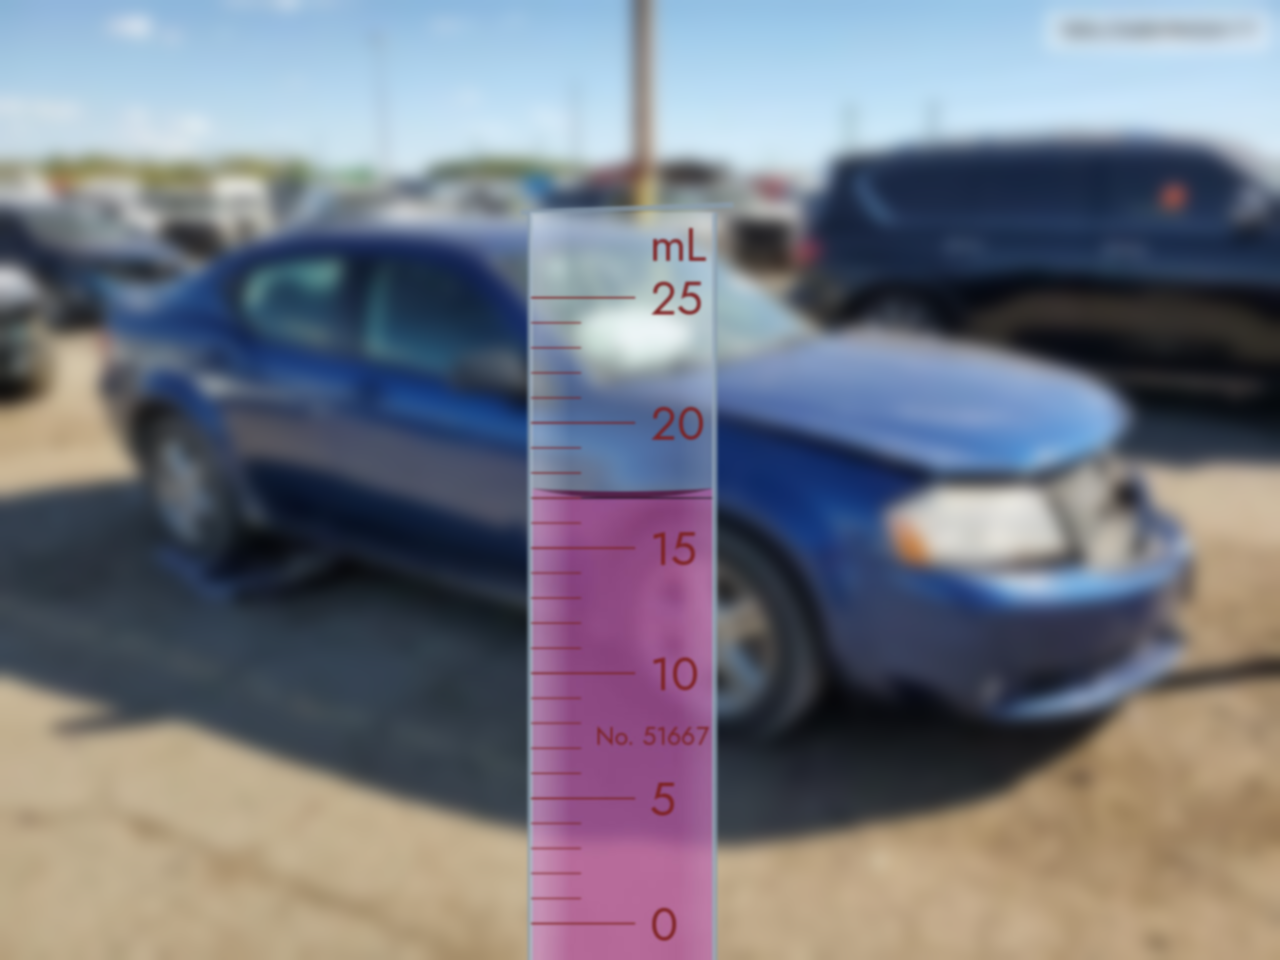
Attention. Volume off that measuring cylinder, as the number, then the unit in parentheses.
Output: 17 (mL)
